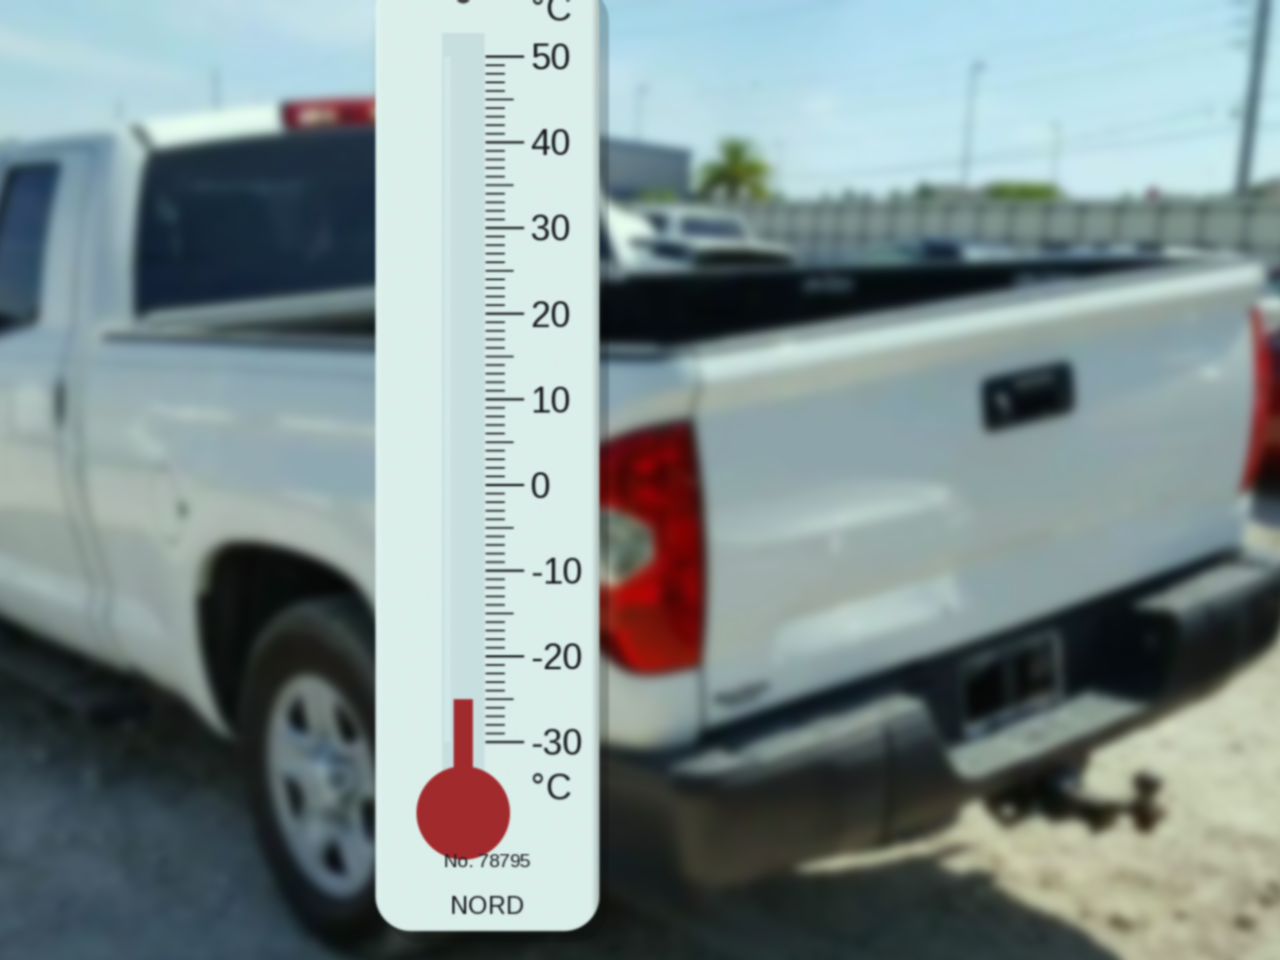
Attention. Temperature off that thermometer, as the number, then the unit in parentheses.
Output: -25 (°C)
